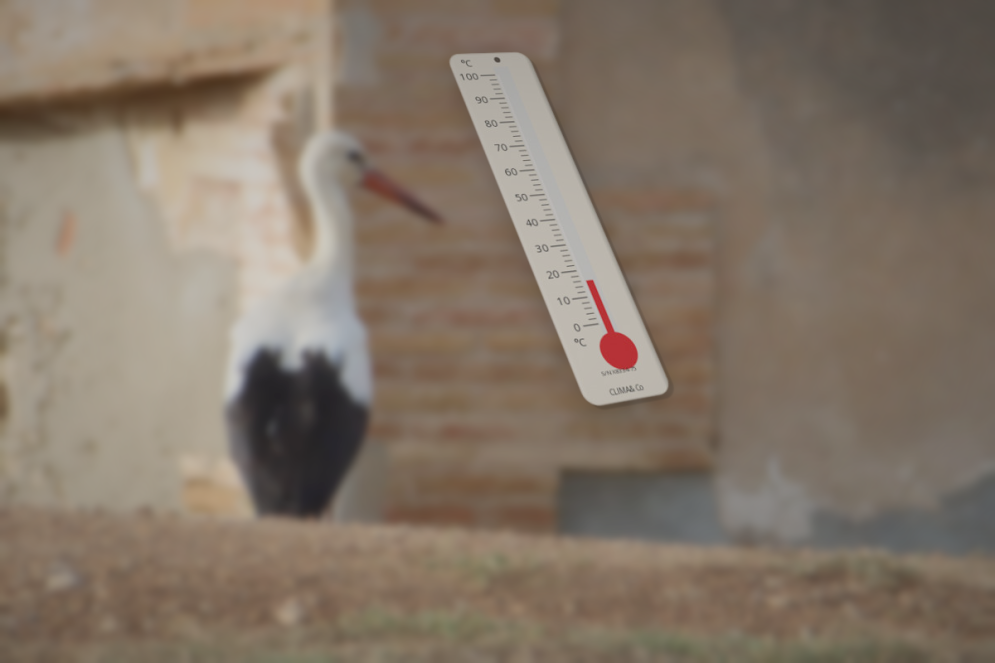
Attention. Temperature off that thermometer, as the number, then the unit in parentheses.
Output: 16 (°C)
